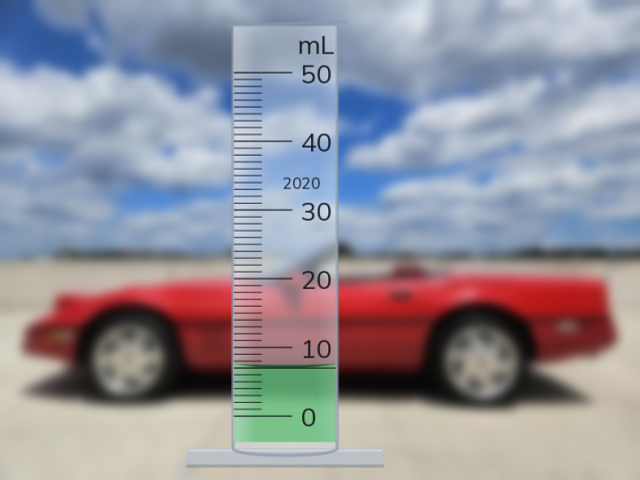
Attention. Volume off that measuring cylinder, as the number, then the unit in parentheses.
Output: 7 (mL)
